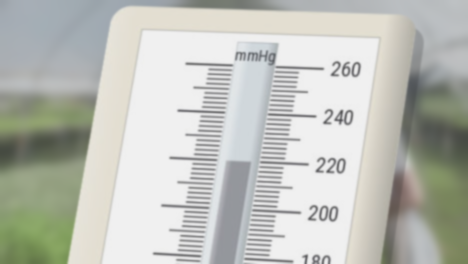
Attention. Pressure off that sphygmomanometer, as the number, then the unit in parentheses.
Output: 220 (mmHg)
